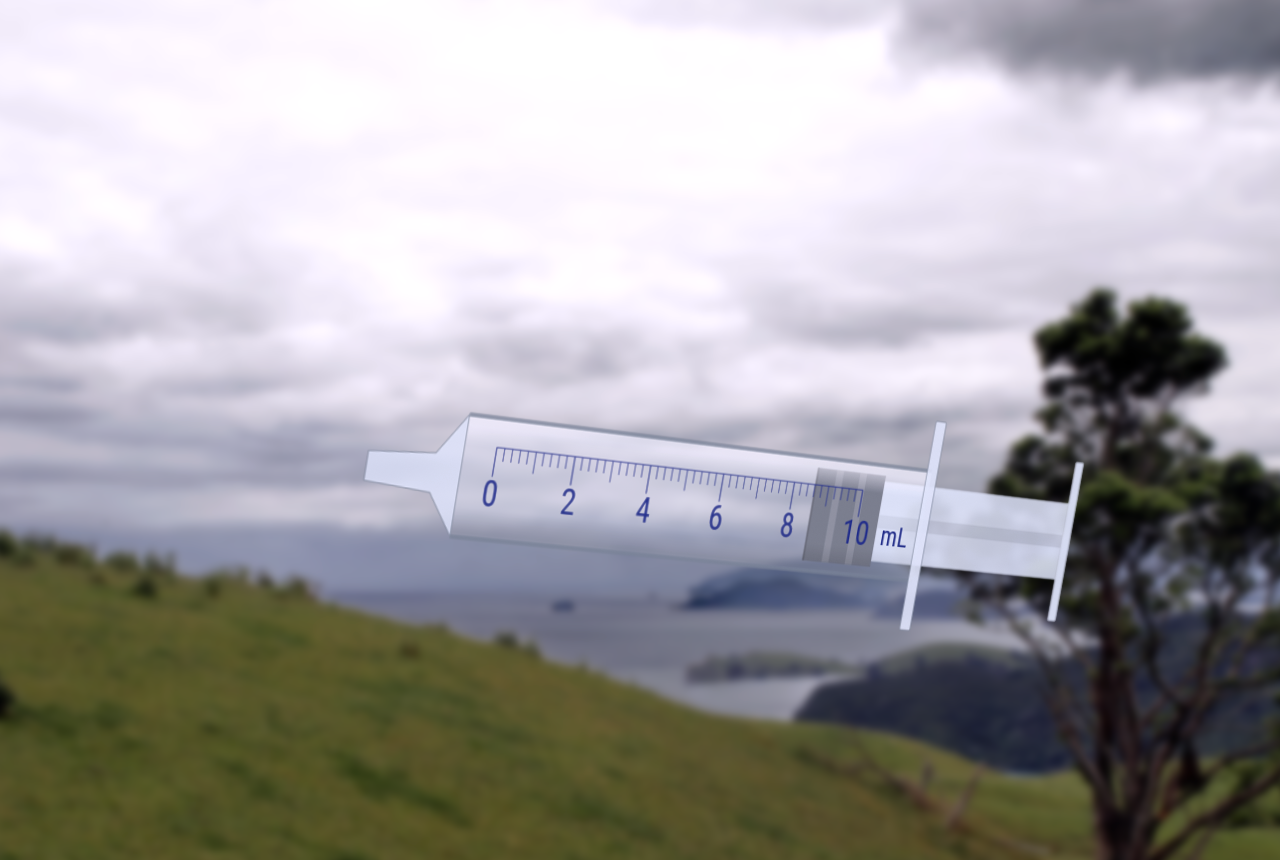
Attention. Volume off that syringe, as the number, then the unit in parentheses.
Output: 8.6 (mL)
